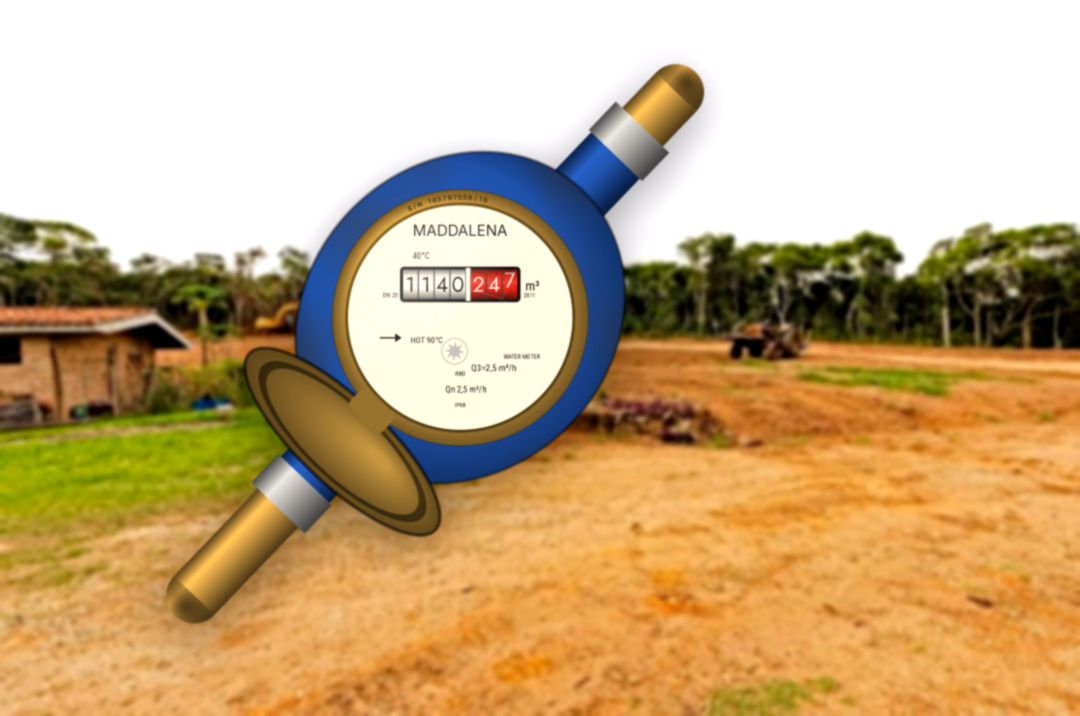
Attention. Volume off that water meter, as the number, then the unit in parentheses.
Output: 1140.247 (m³)
